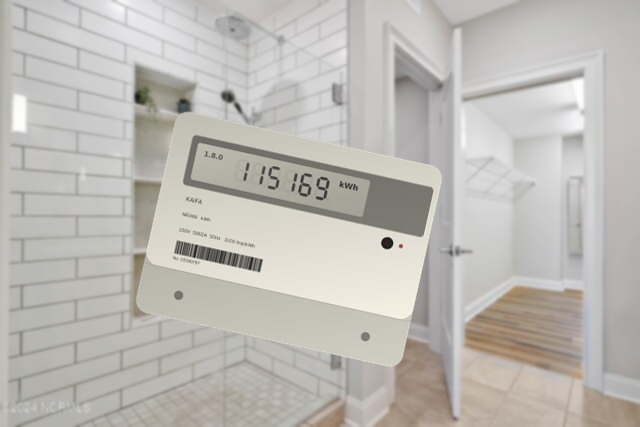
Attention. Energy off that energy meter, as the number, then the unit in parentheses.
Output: 115169 (kWh)
